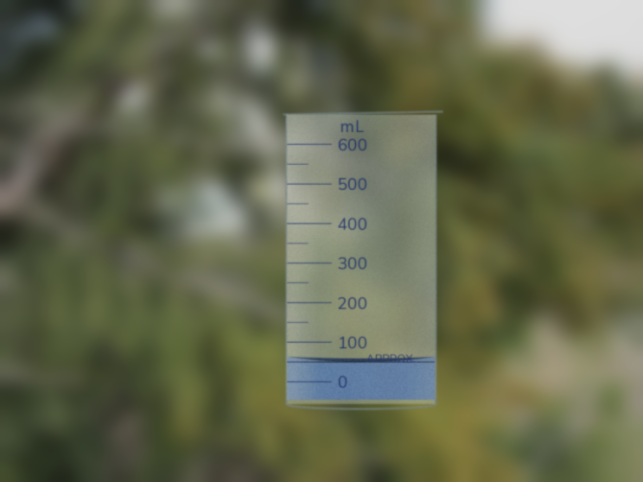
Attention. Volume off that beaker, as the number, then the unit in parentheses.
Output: 50 (mL)
